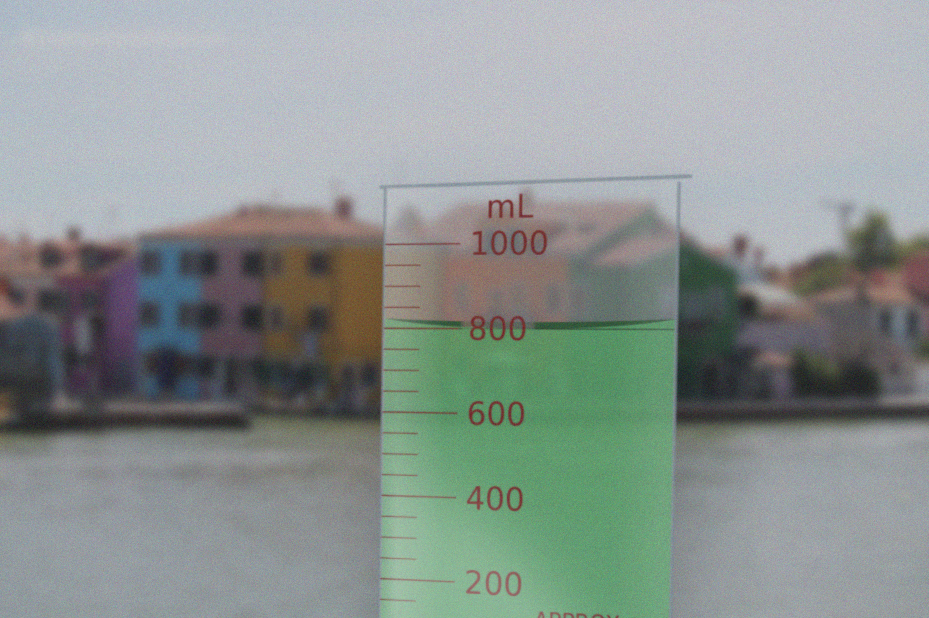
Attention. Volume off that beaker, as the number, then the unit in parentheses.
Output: 800 (mL)
